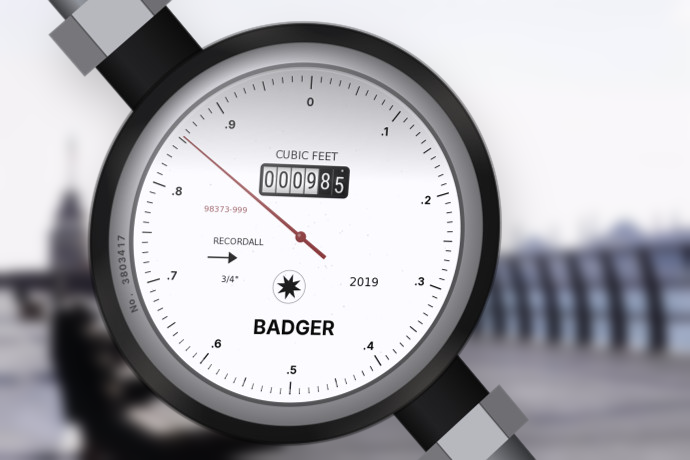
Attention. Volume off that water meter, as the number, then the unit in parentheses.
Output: 984.85 (ft³)
